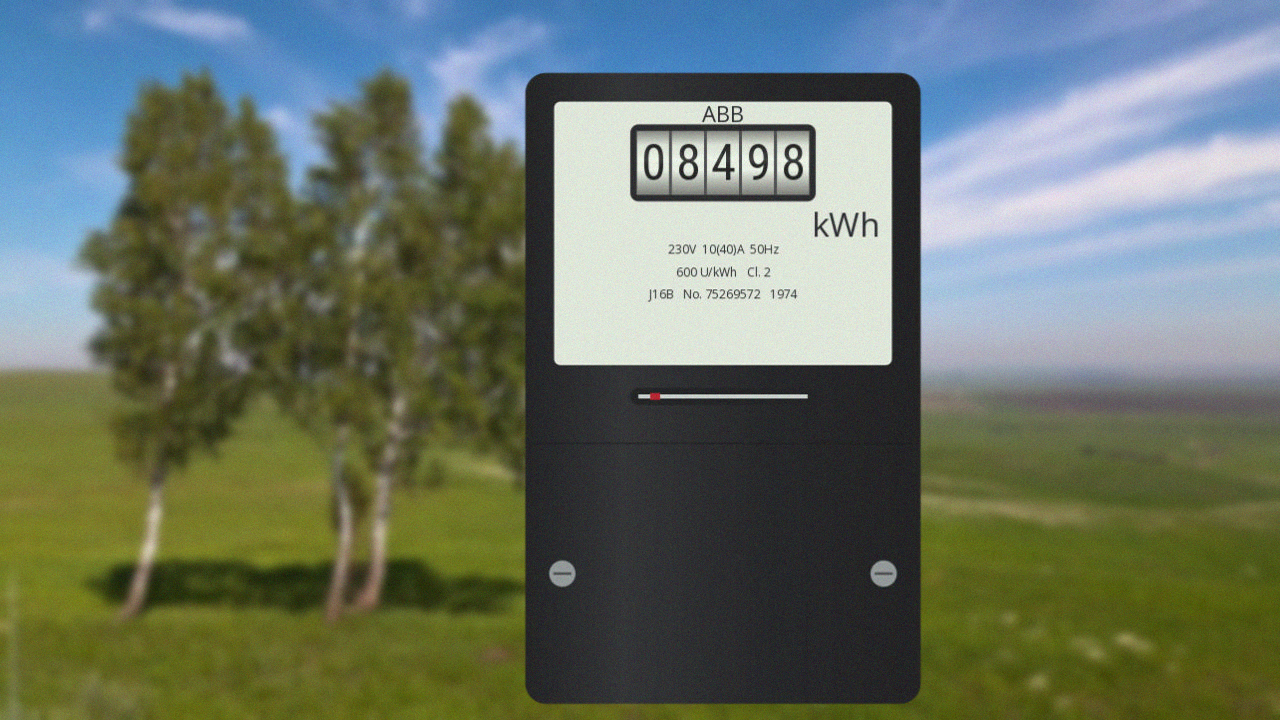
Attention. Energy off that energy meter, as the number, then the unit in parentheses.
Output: 8498 (kWh)
